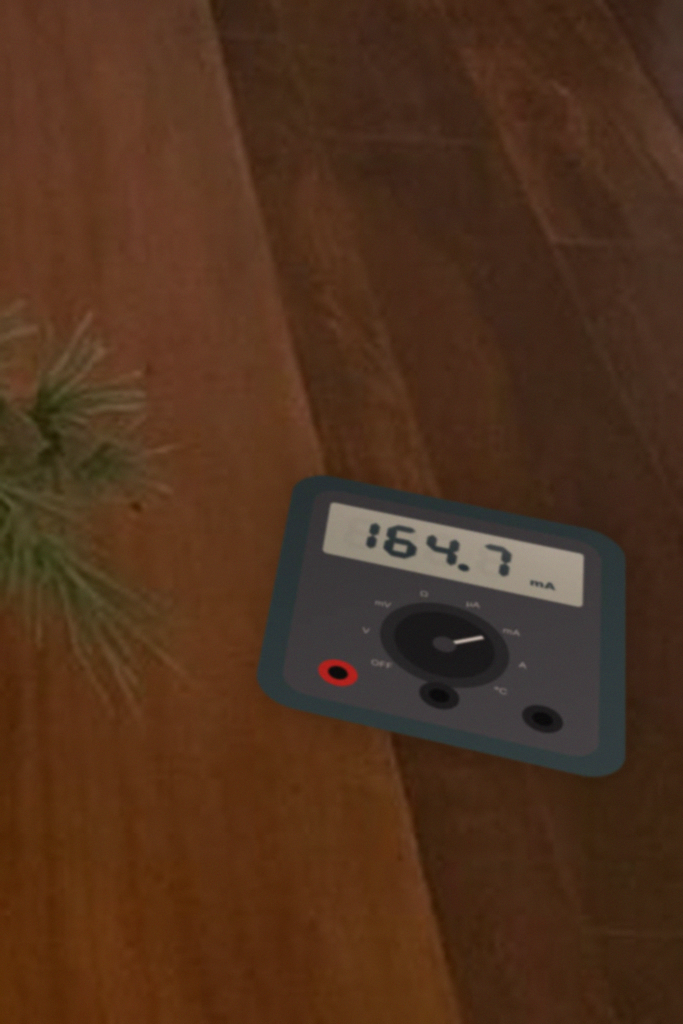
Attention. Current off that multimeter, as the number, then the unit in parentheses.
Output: 164.7 (mA)
